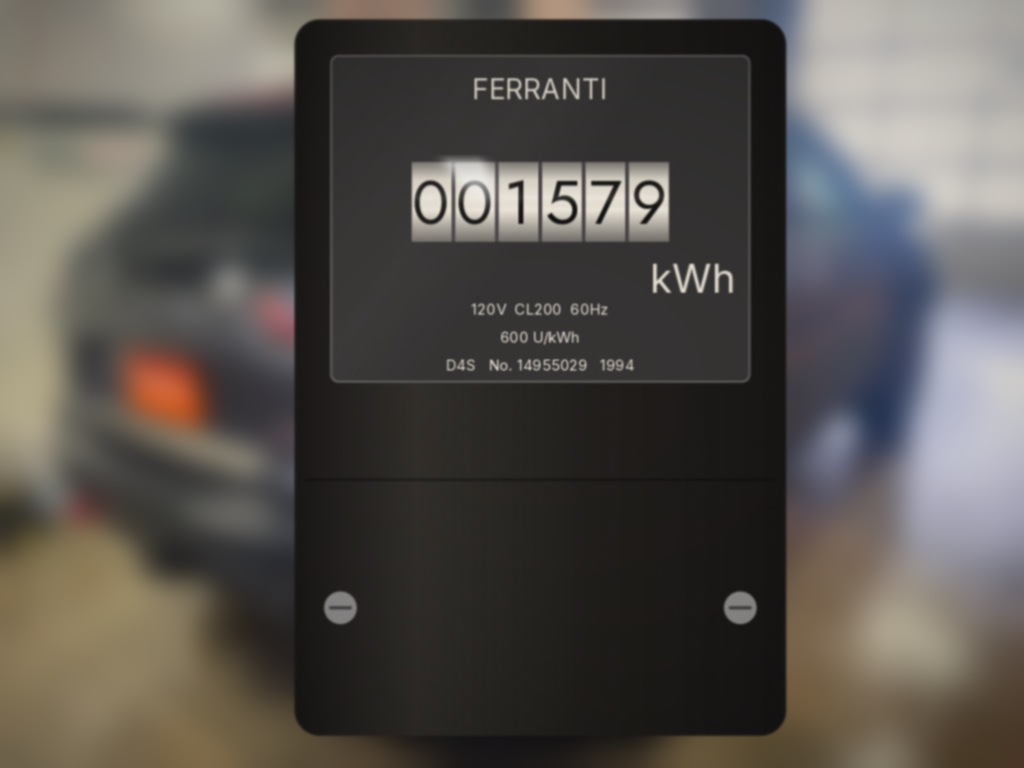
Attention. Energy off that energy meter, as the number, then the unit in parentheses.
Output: 1579 (kWh)
